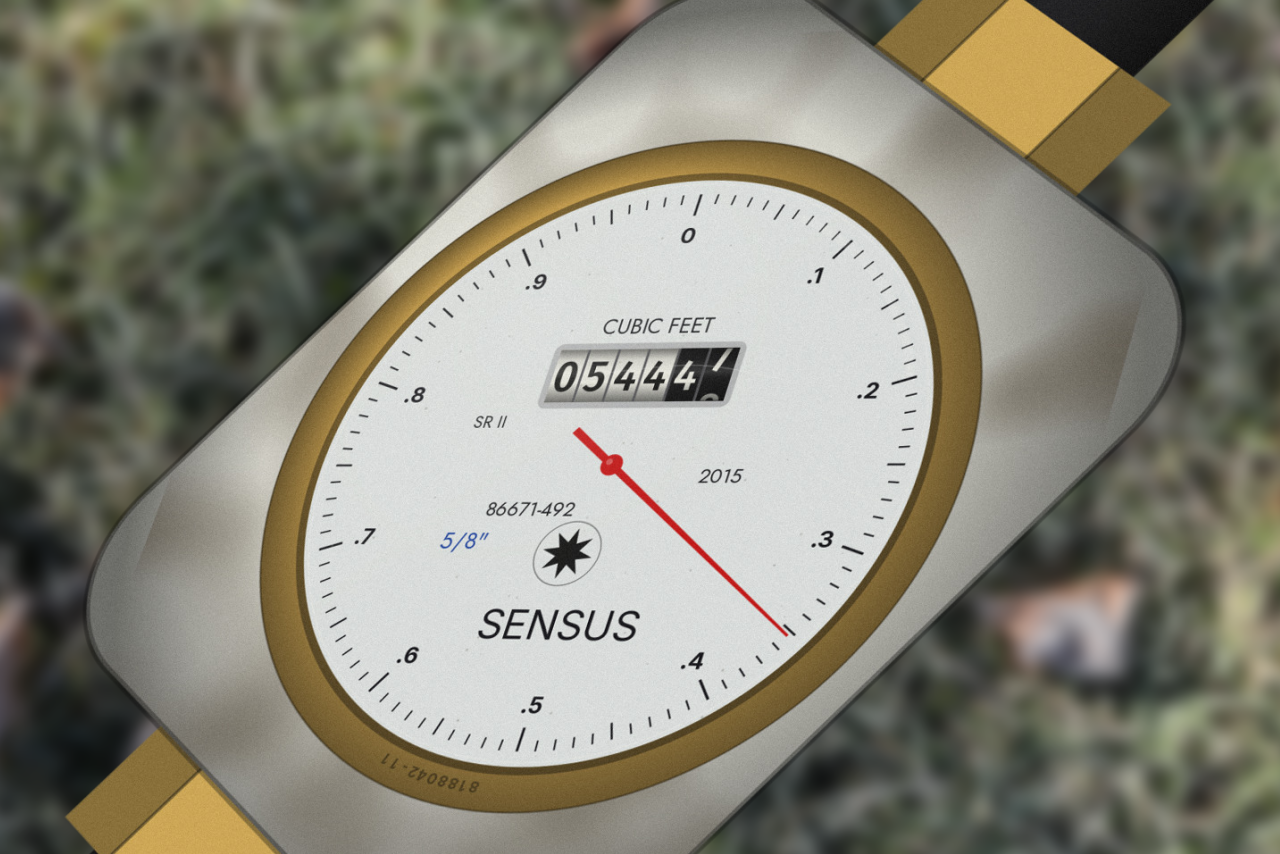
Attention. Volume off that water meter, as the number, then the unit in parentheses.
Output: 54447.35 (ft³)
